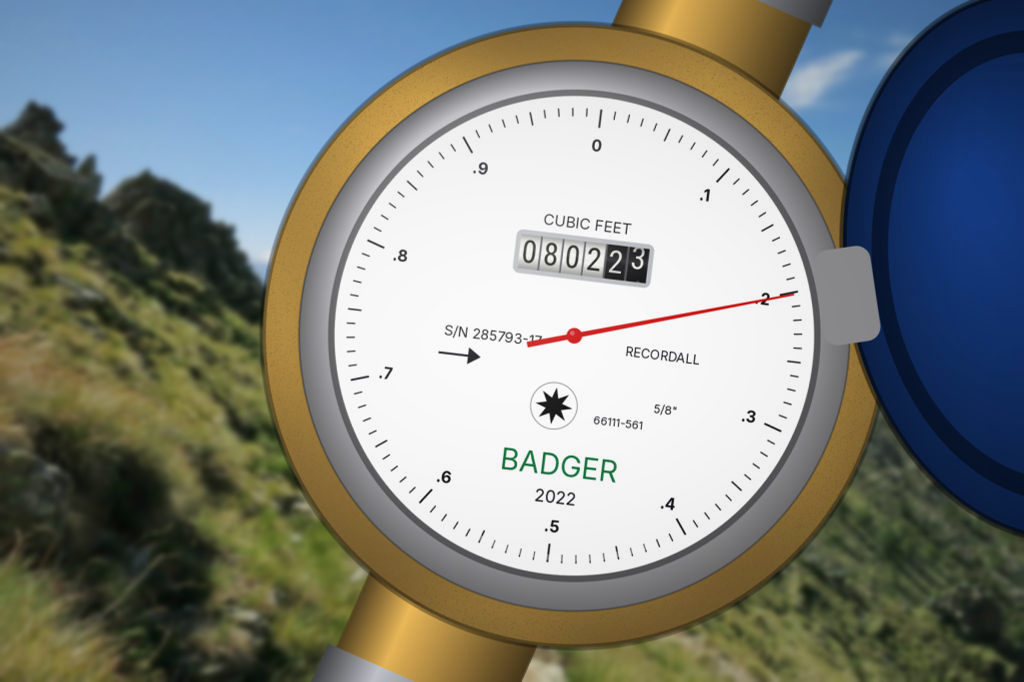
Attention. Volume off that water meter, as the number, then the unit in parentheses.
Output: 80223.20 (ft³)
